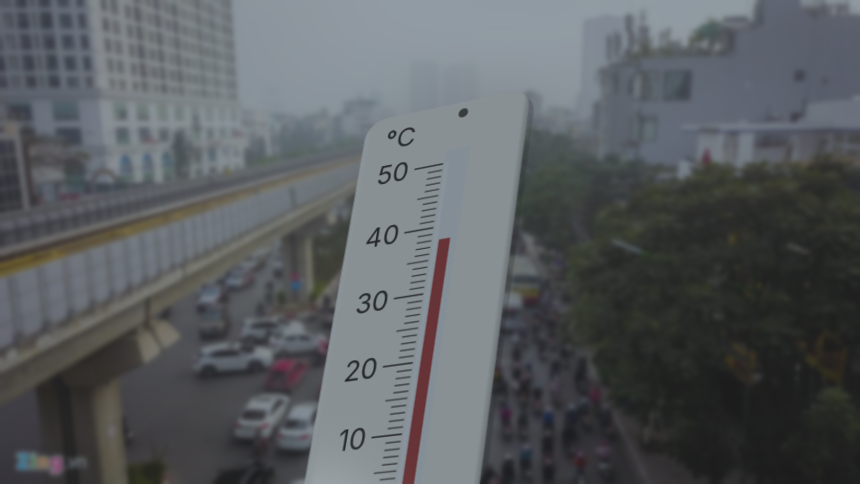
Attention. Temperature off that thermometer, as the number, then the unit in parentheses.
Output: 38 (°C)
